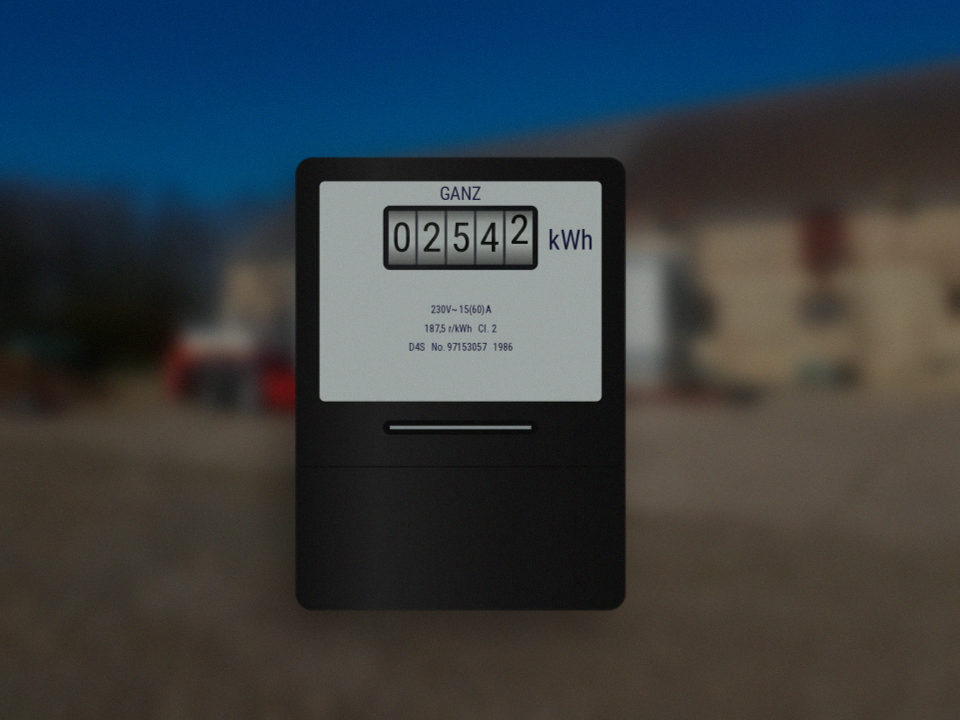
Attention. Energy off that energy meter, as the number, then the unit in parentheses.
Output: 2542 (kWh)
